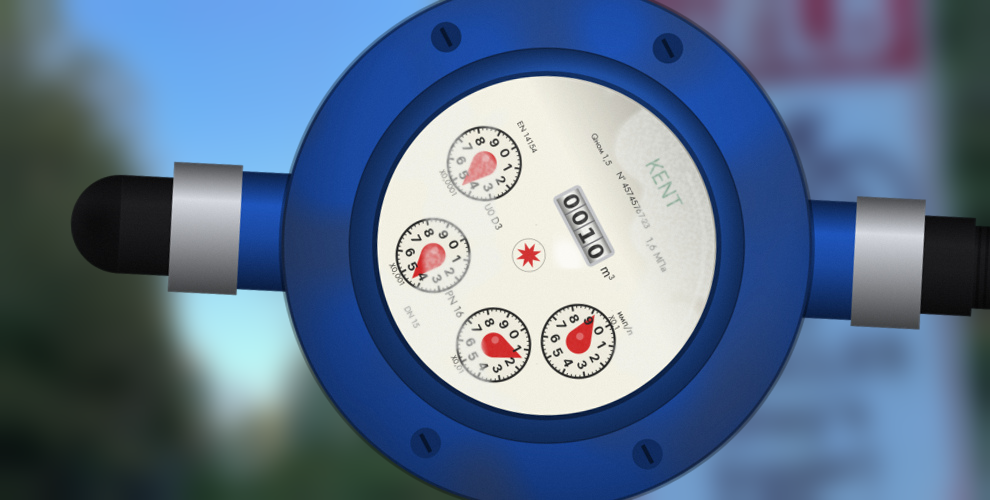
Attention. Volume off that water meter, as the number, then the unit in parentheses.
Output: 9.9144 (m³)
